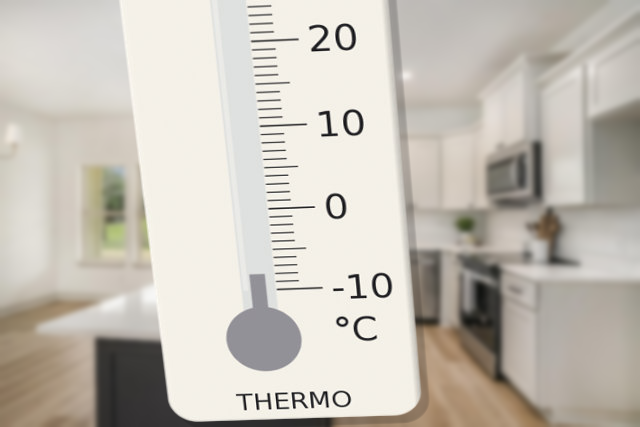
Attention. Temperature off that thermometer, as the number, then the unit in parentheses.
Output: -8 (°C)
